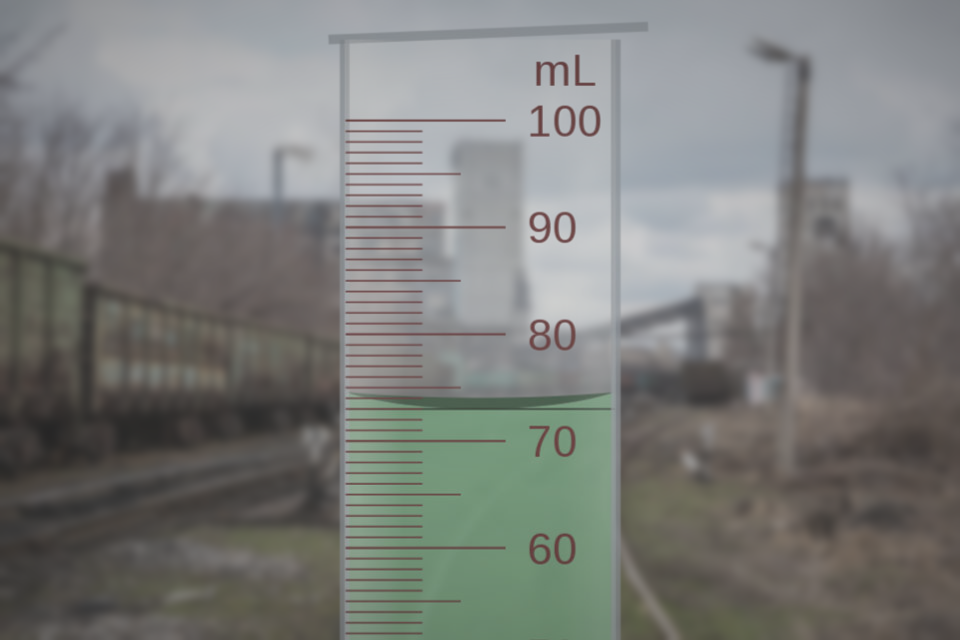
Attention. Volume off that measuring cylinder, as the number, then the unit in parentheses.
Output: 73 (mL)
